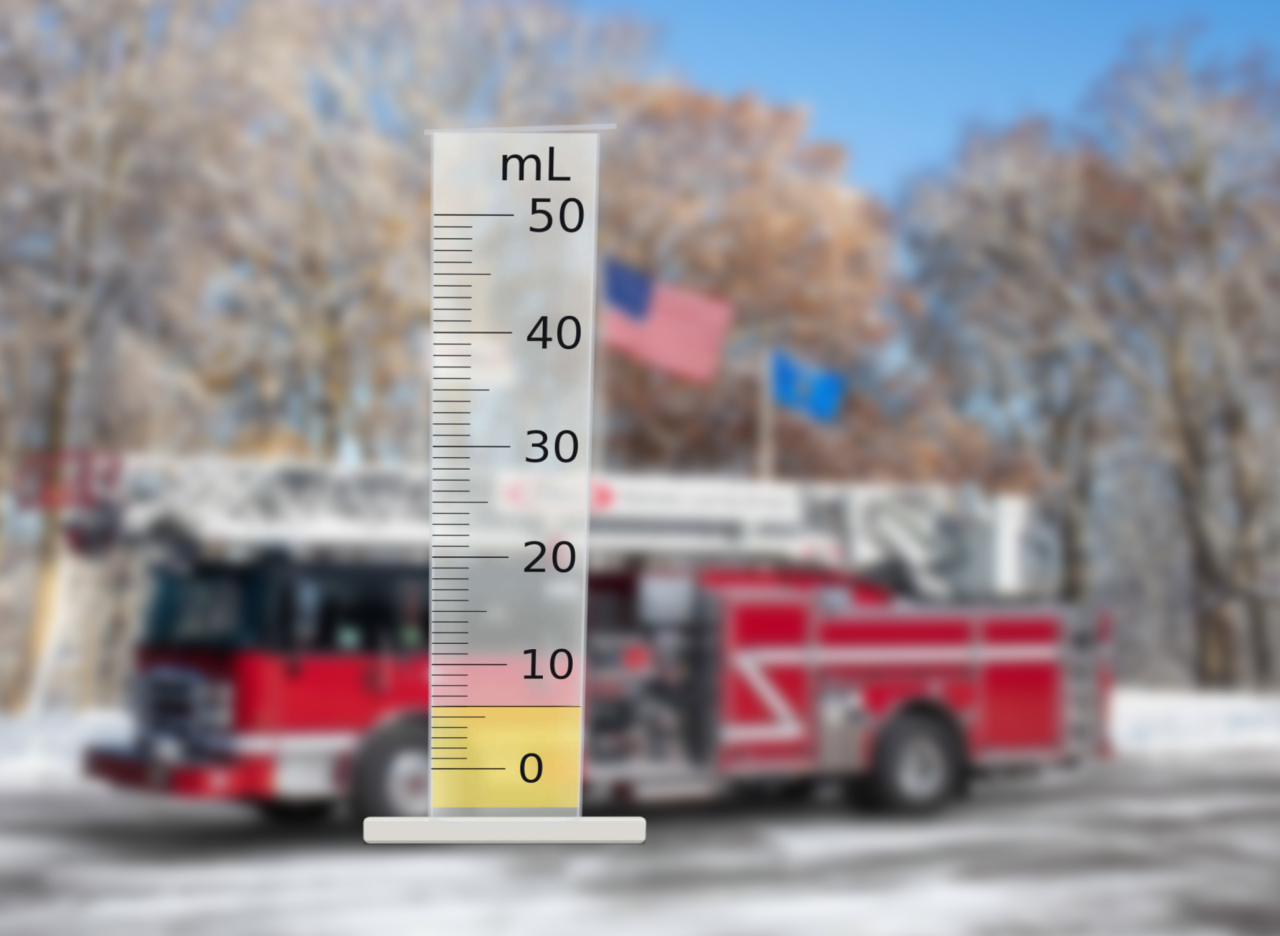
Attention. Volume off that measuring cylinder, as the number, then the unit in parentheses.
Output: 6 (mL)
